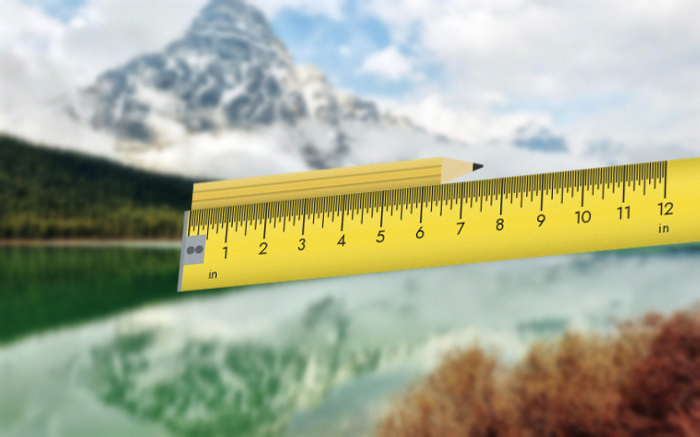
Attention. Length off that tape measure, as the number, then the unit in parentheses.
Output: 7.5 (in)
